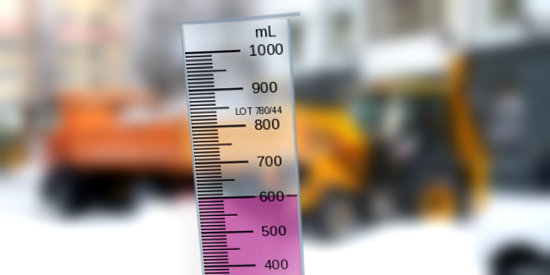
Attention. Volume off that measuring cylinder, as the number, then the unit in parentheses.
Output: 600 (mL)
